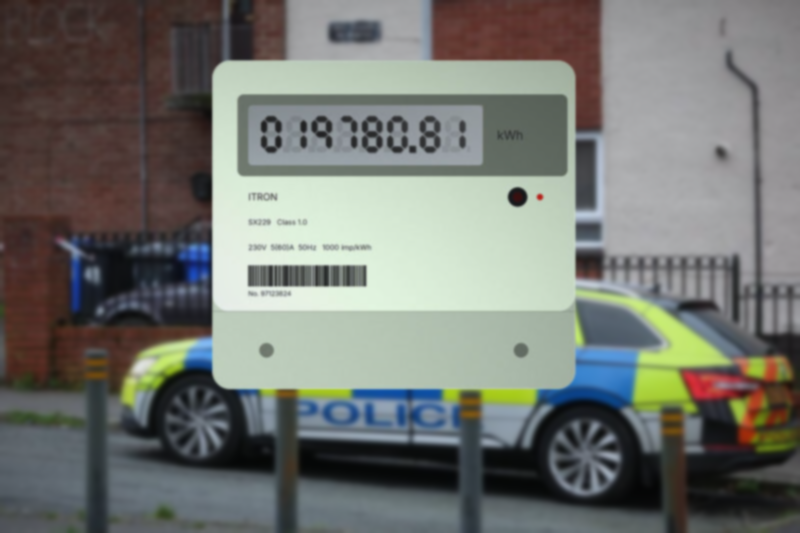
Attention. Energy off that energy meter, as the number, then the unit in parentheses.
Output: 19780.81 (kWh)
